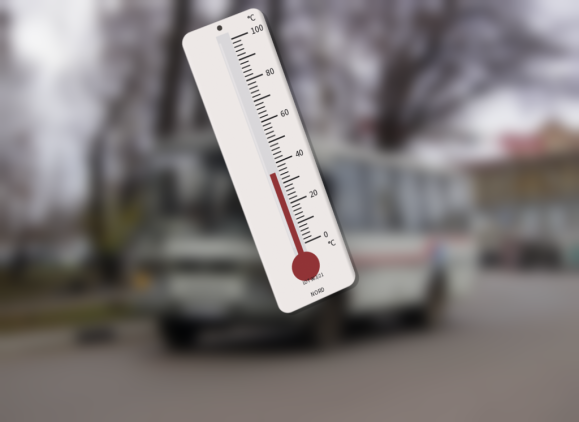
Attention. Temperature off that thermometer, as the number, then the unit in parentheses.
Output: 36 (°C)
